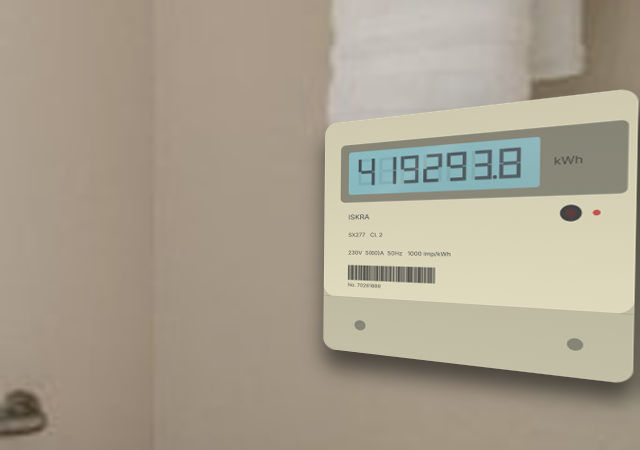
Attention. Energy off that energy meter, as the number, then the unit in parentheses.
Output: 419293.8 (kWh)
